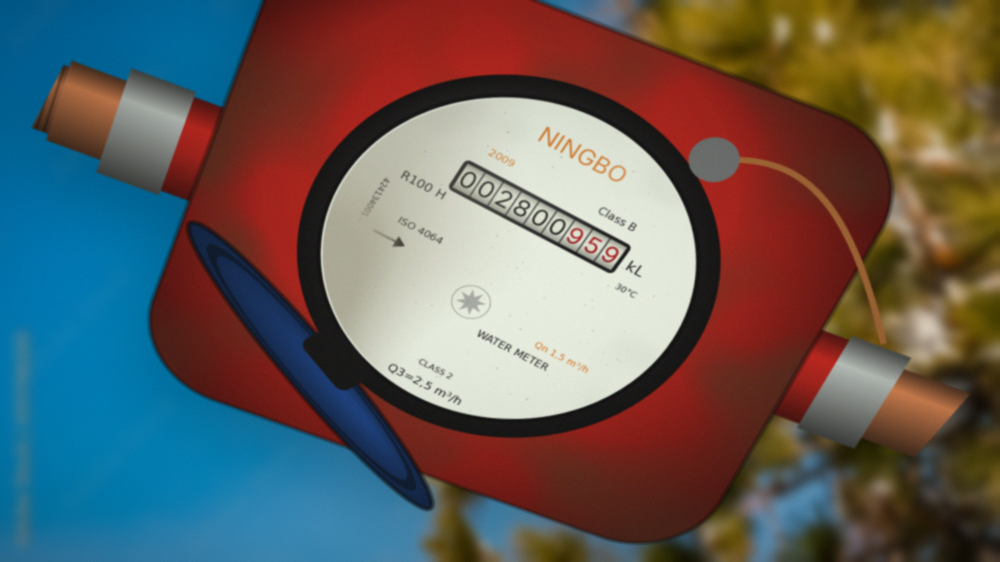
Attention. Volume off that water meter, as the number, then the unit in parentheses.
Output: 2800.959 (kL)
